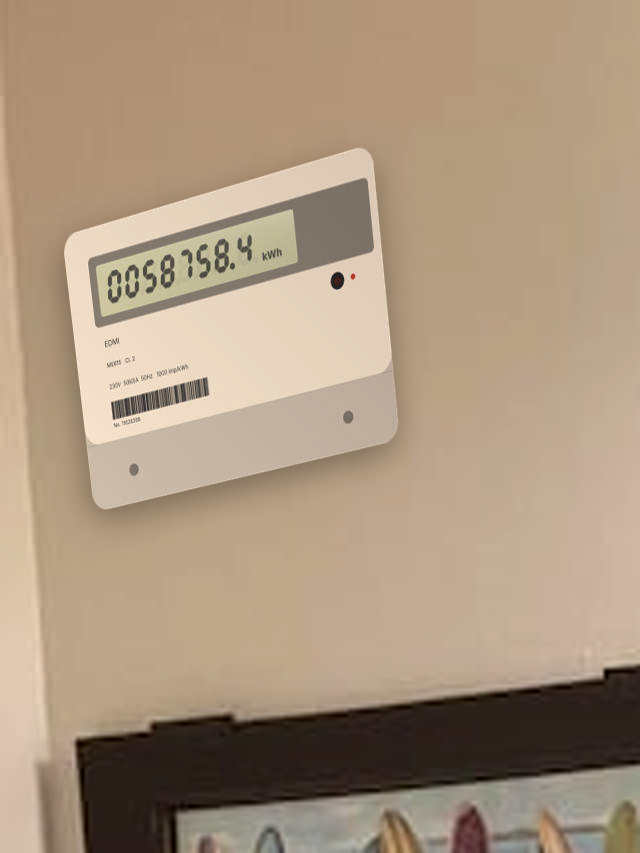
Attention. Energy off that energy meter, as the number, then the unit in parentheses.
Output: 58758.4 (kWh)
